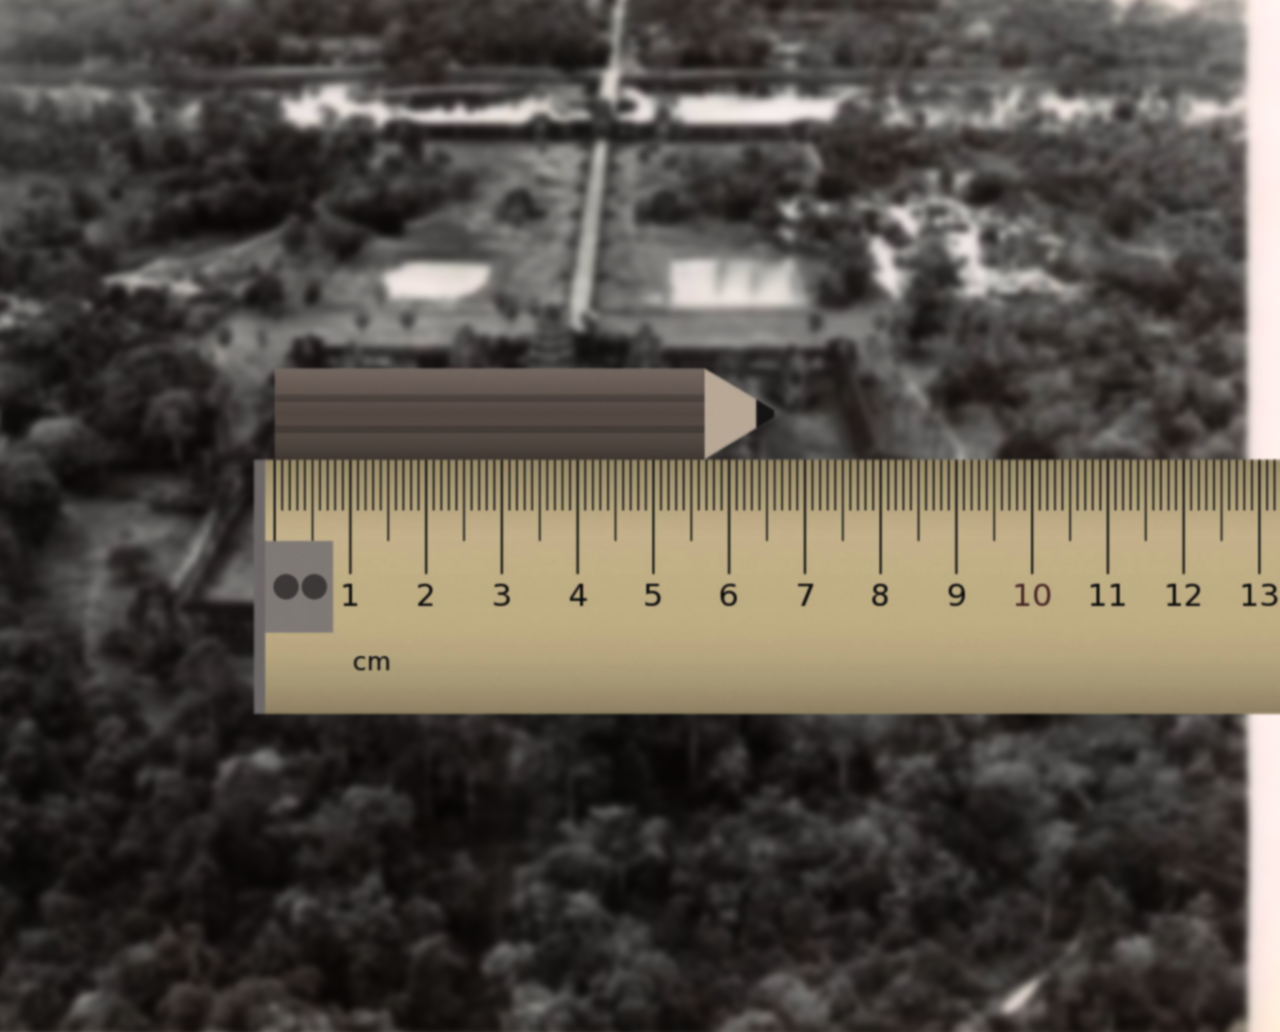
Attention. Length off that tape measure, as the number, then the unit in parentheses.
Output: 6.6 (cm)
